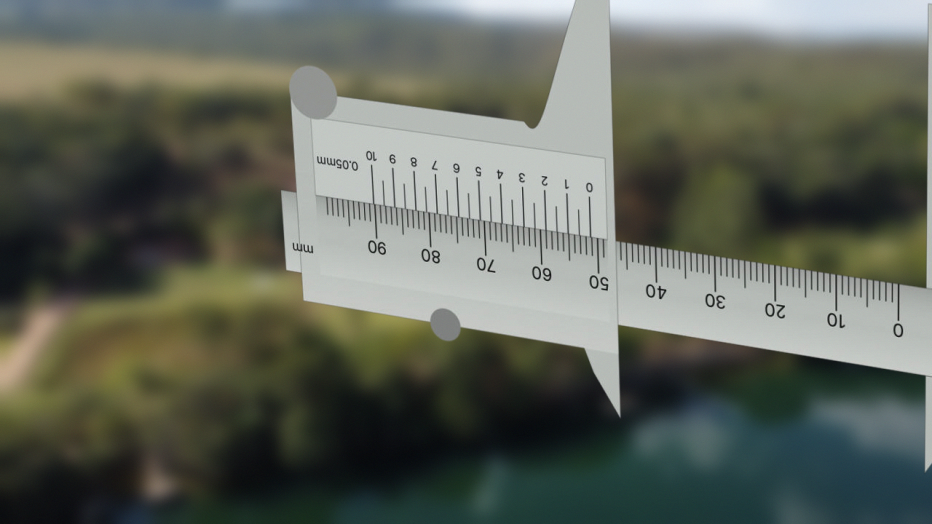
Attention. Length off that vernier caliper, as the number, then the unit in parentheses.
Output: 51.2 (mm)
